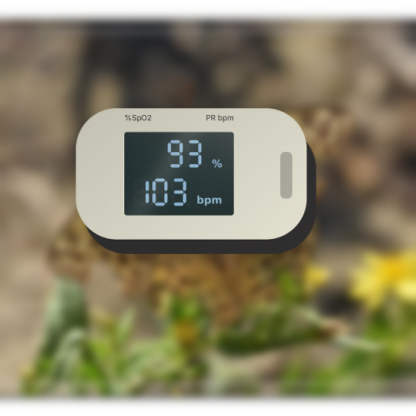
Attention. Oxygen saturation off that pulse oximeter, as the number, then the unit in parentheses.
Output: 93 (%)
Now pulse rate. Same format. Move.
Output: 103 (bpm)
